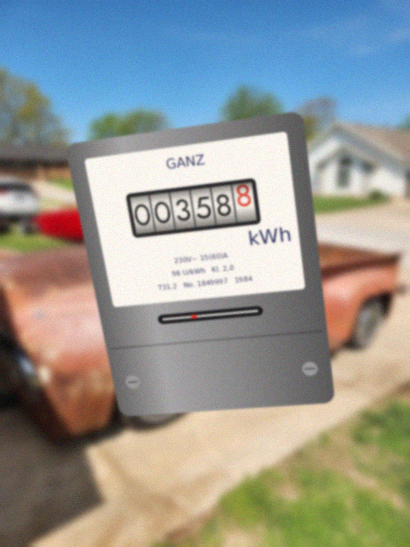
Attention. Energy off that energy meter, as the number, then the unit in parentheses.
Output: 358.8 (kWh)
